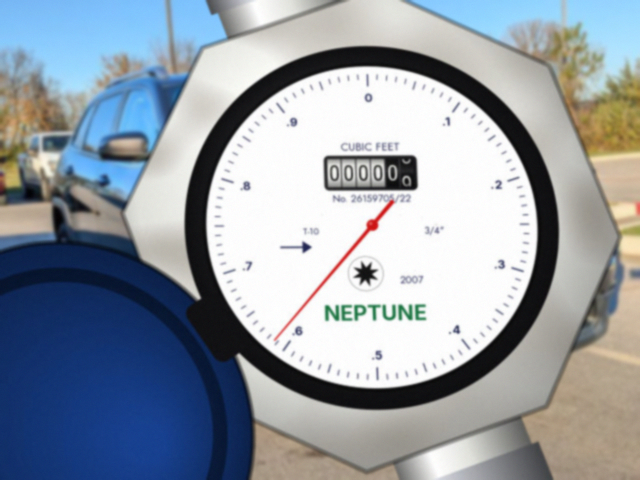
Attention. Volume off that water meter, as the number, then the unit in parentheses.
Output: 8.61 (ft³)
